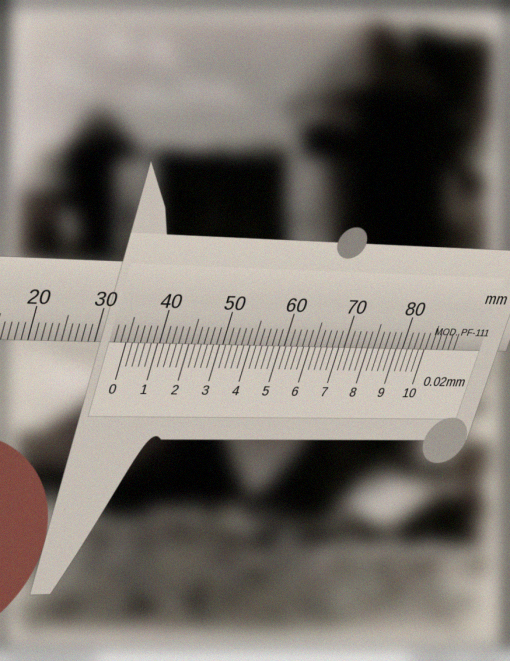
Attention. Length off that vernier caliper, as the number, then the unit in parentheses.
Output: 34.8 (mm)
